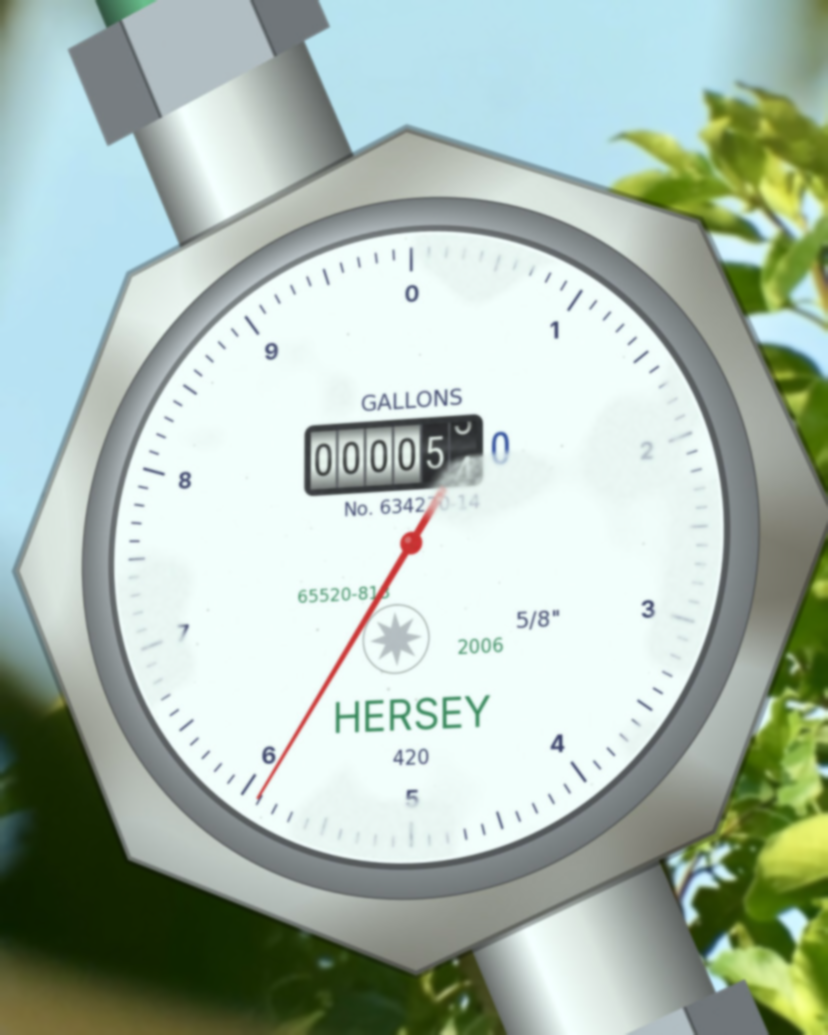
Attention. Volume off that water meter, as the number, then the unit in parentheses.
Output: 535.9 (gal)
